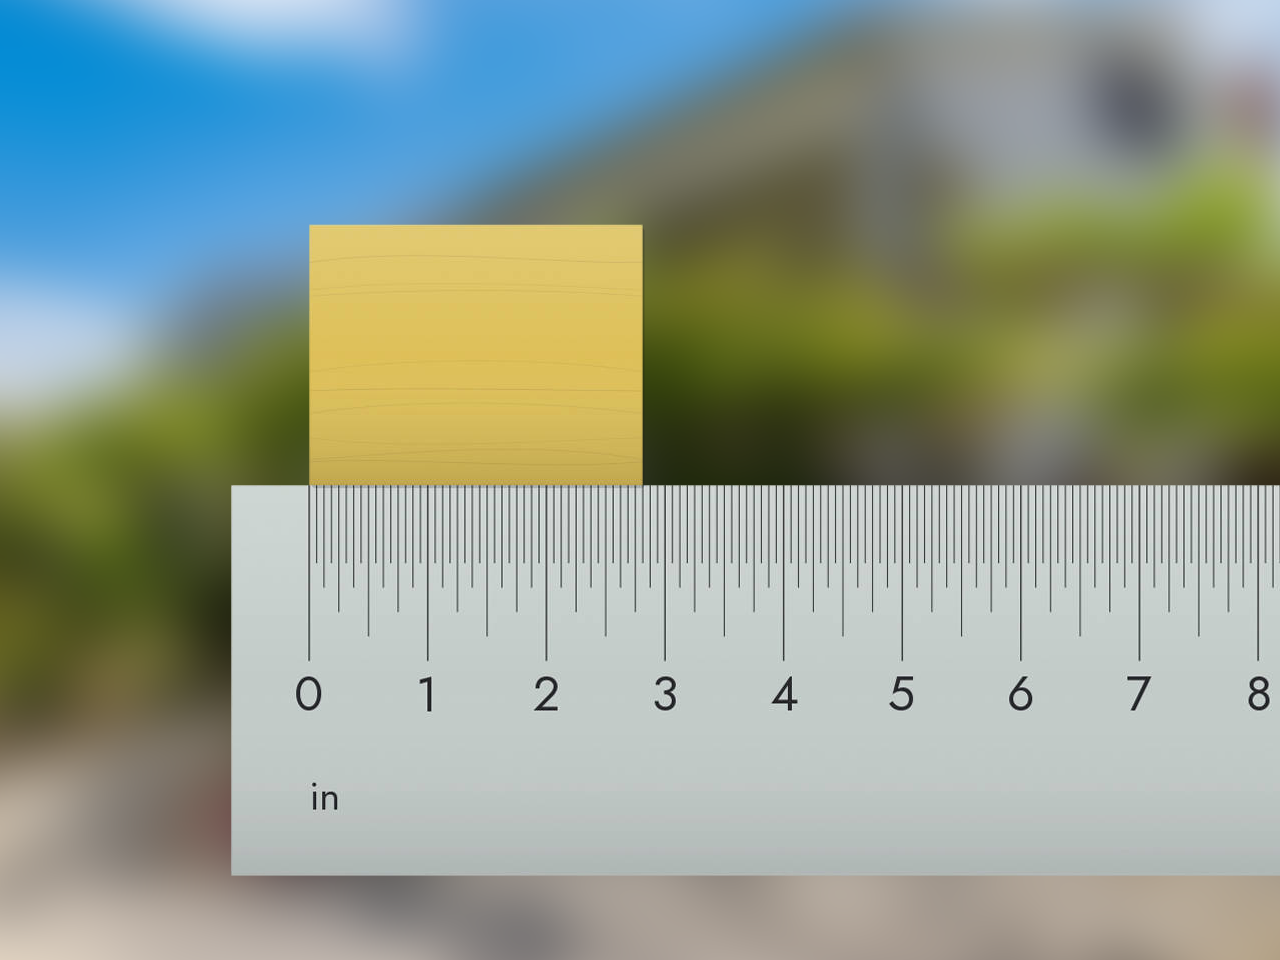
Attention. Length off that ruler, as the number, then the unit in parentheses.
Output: 2.8125 (in)
